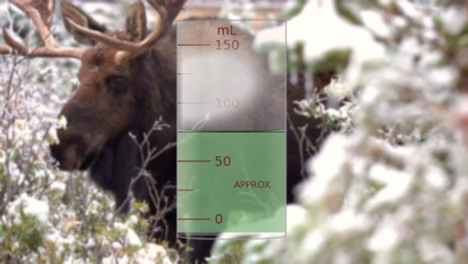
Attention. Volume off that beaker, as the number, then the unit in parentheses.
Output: 75 (mL)
